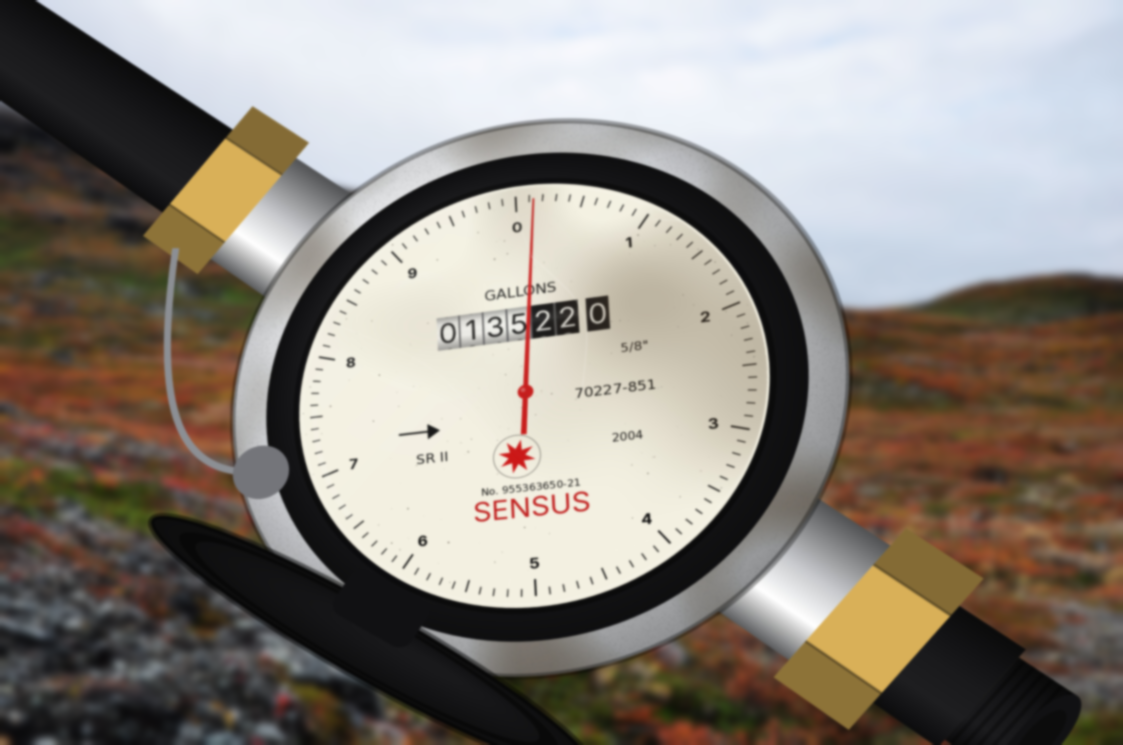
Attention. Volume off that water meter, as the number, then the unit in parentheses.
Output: 135220.1 (gal)
